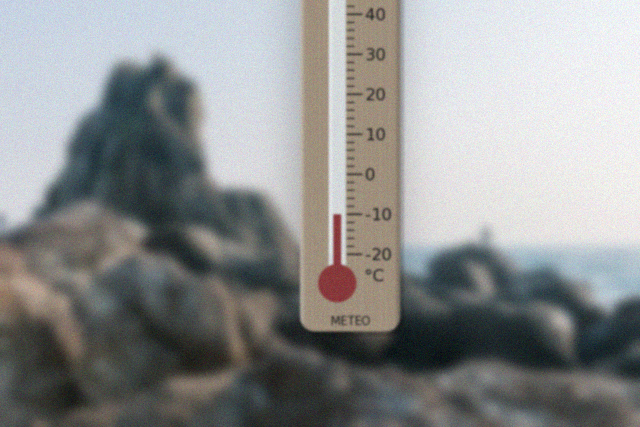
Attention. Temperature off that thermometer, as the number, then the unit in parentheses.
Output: -10 (°C)
